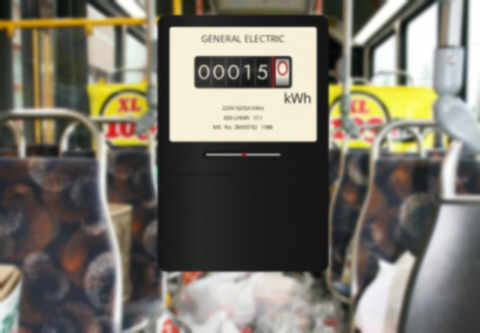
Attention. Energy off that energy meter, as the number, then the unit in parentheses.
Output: 15.0 (kWh)
